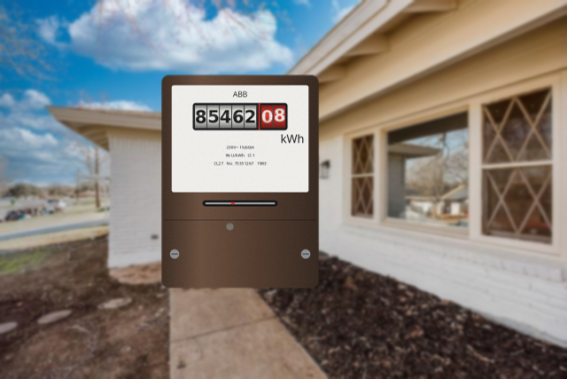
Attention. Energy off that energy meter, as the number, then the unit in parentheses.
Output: 85462.08 (kWh)
